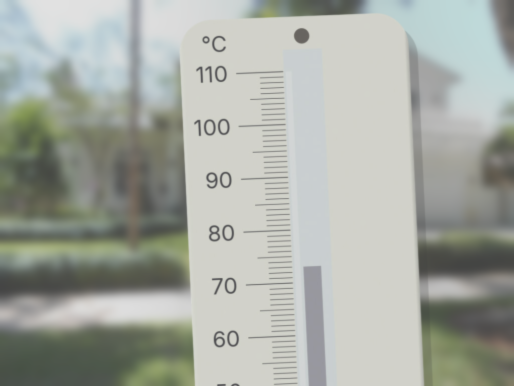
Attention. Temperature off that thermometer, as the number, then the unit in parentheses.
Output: 73 (°C)
